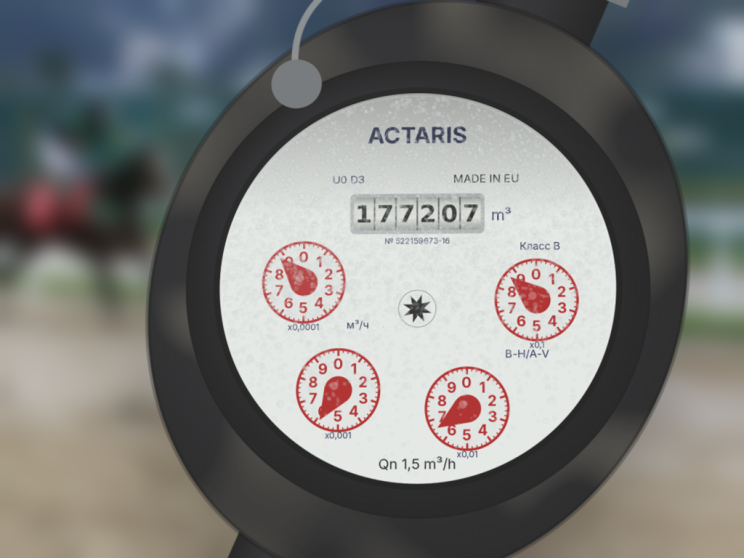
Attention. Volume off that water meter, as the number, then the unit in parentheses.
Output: 177207.8658 (m³)
